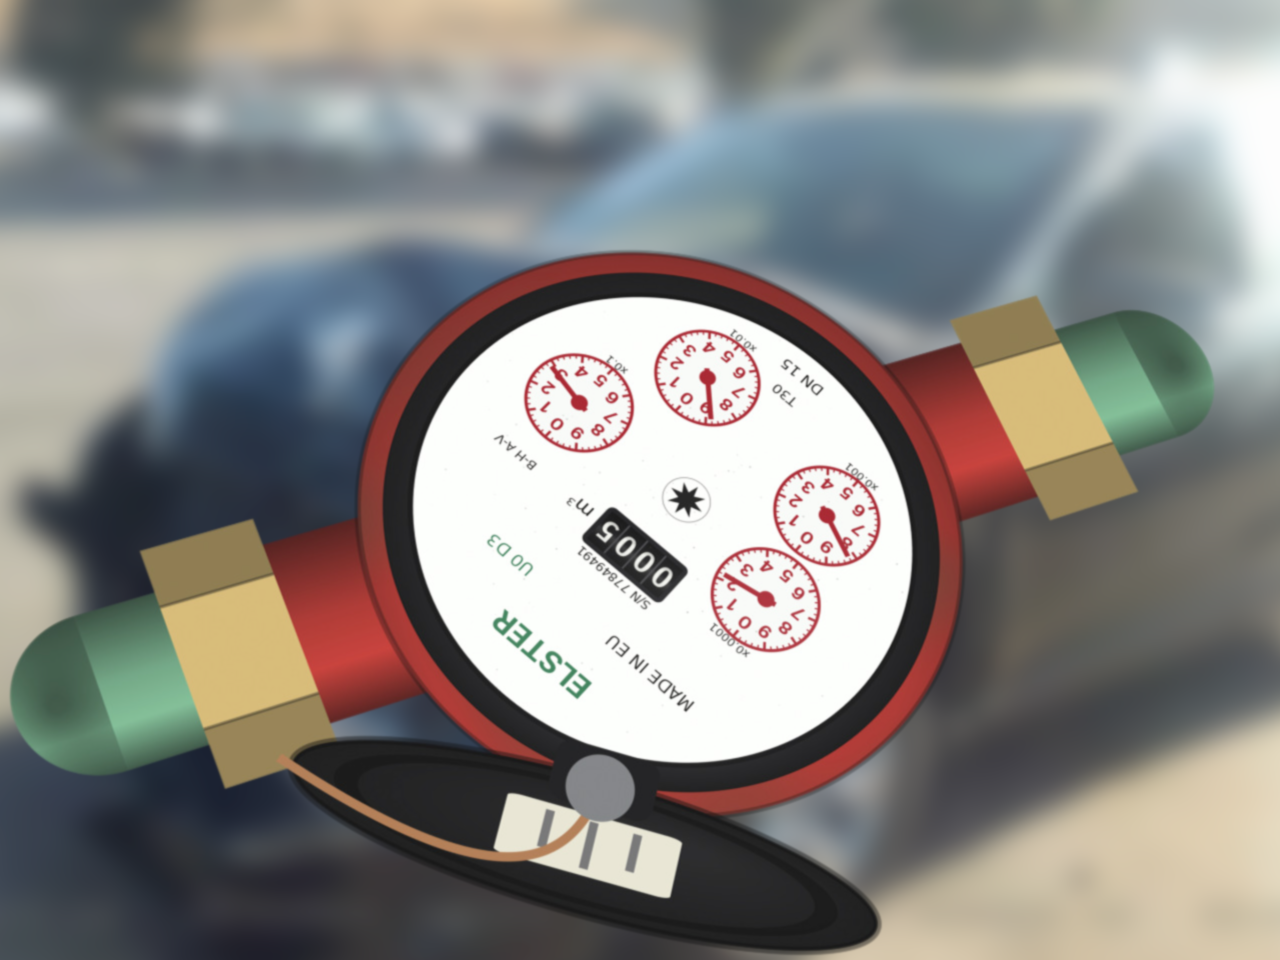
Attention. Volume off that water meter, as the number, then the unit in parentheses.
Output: 5.2882 (m³)
